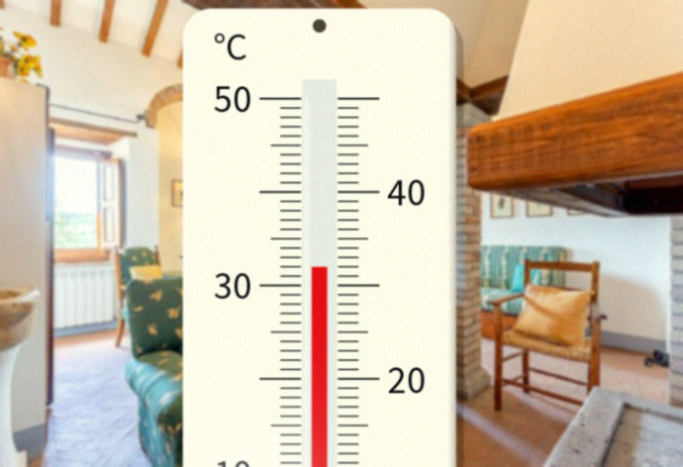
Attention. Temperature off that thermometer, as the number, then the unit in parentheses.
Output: 32 (°C)
